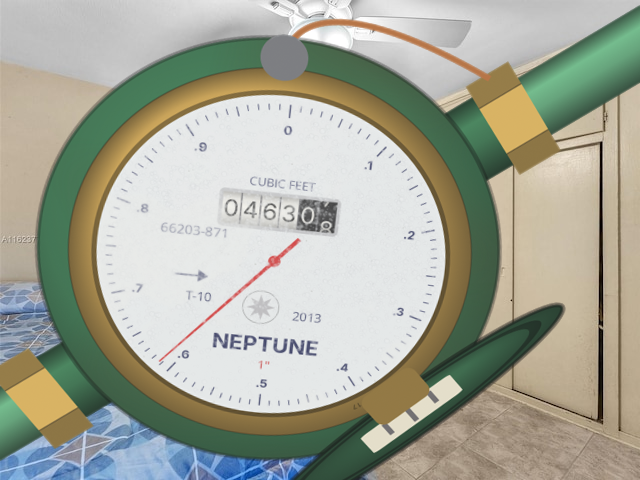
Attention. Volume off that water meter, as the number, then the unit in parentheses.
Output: 46307.61 (ft³)
